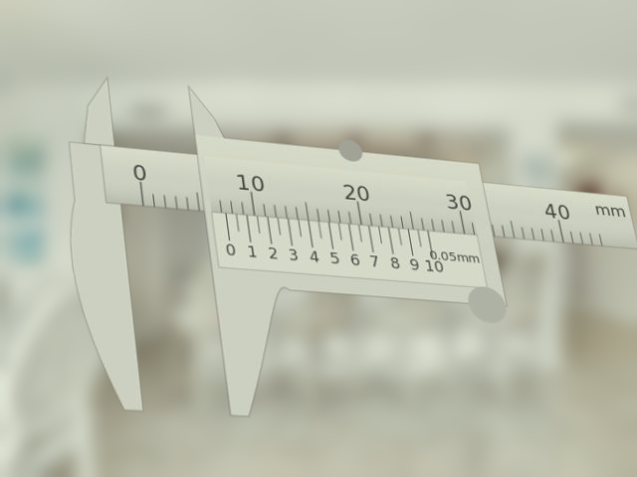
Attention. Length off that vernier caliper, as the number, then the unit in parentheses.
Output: 7.4 (mm)
